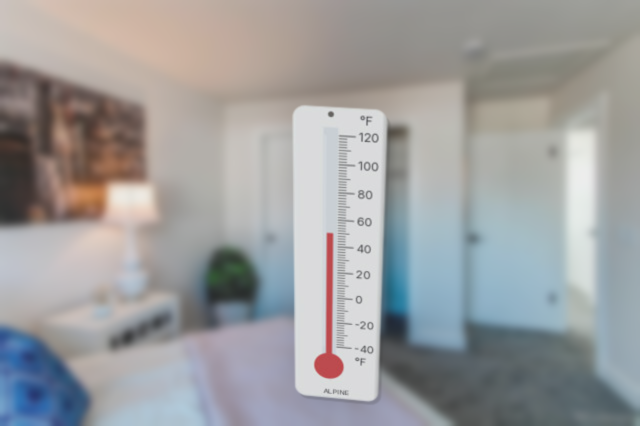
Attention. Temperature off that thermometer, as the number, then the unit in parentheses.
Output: 50 (°F)
